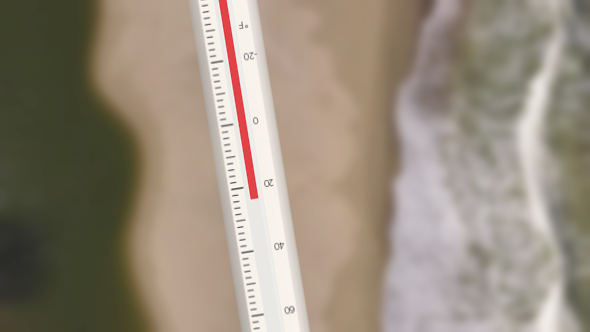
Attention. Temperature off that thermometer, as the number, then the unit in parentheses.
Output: 24 (°F)
